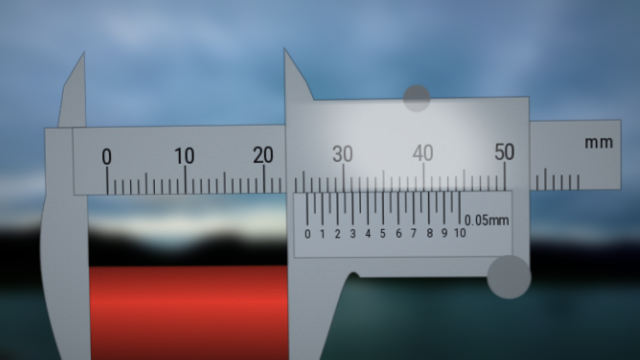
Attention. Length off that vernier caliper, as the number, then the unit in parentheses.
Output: 25.4 (mm)
